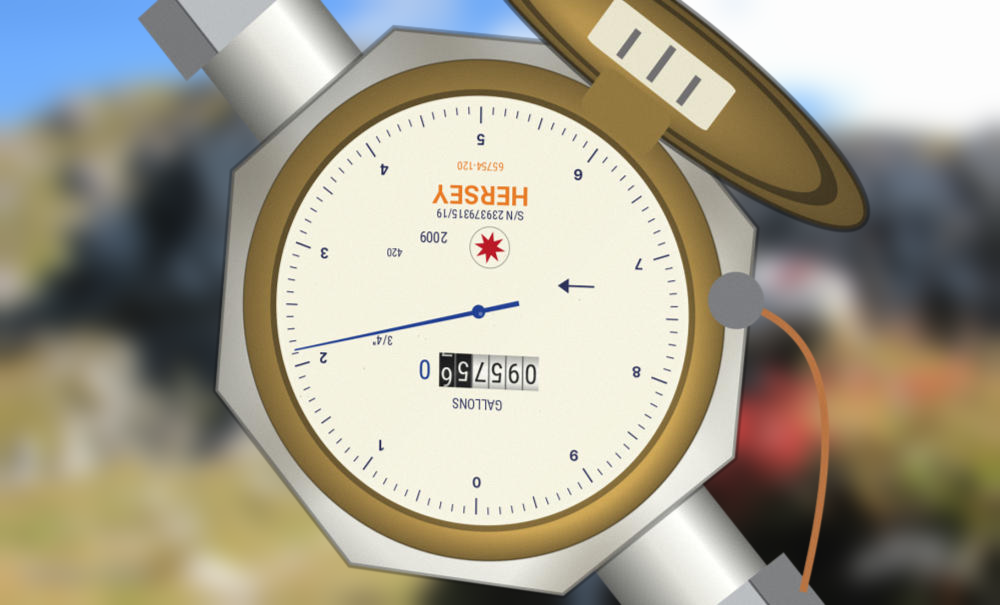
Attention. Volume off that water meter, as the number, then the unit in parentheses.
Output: 957562.1 (gal)
